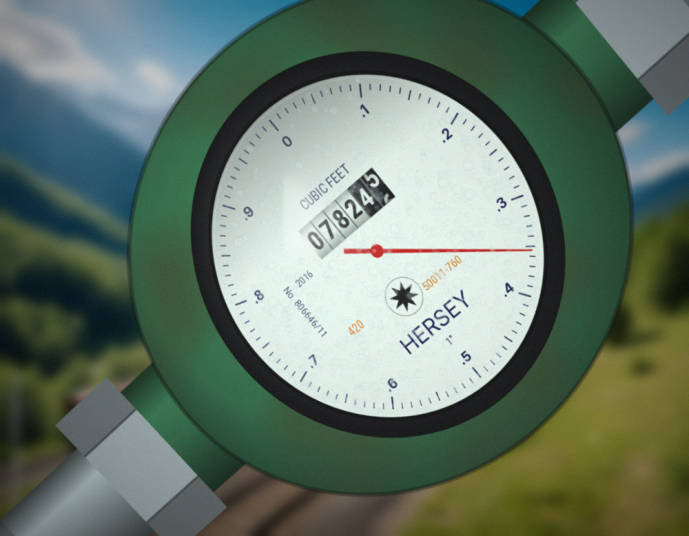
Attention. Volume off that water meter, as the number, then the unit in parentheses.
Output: 78245.35 (ft³)
